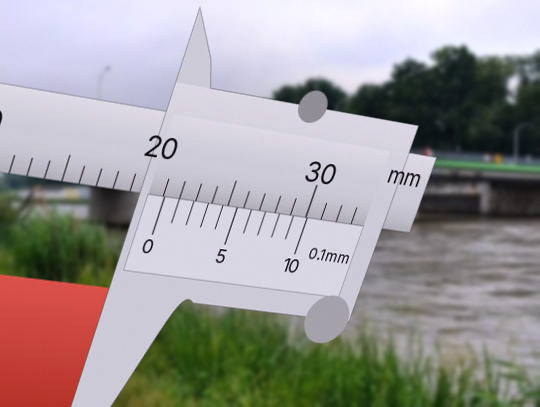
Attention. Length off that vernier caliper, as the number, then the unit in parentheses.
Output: 21.1 (mm)
